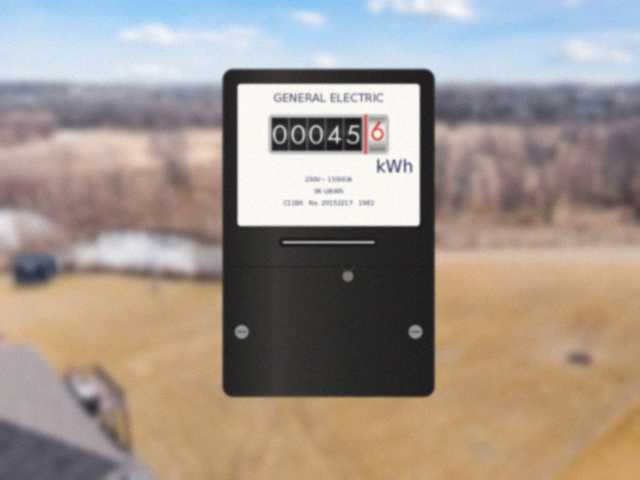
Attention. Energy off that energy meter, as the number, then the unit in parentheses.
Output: 45.6 (kWh)
